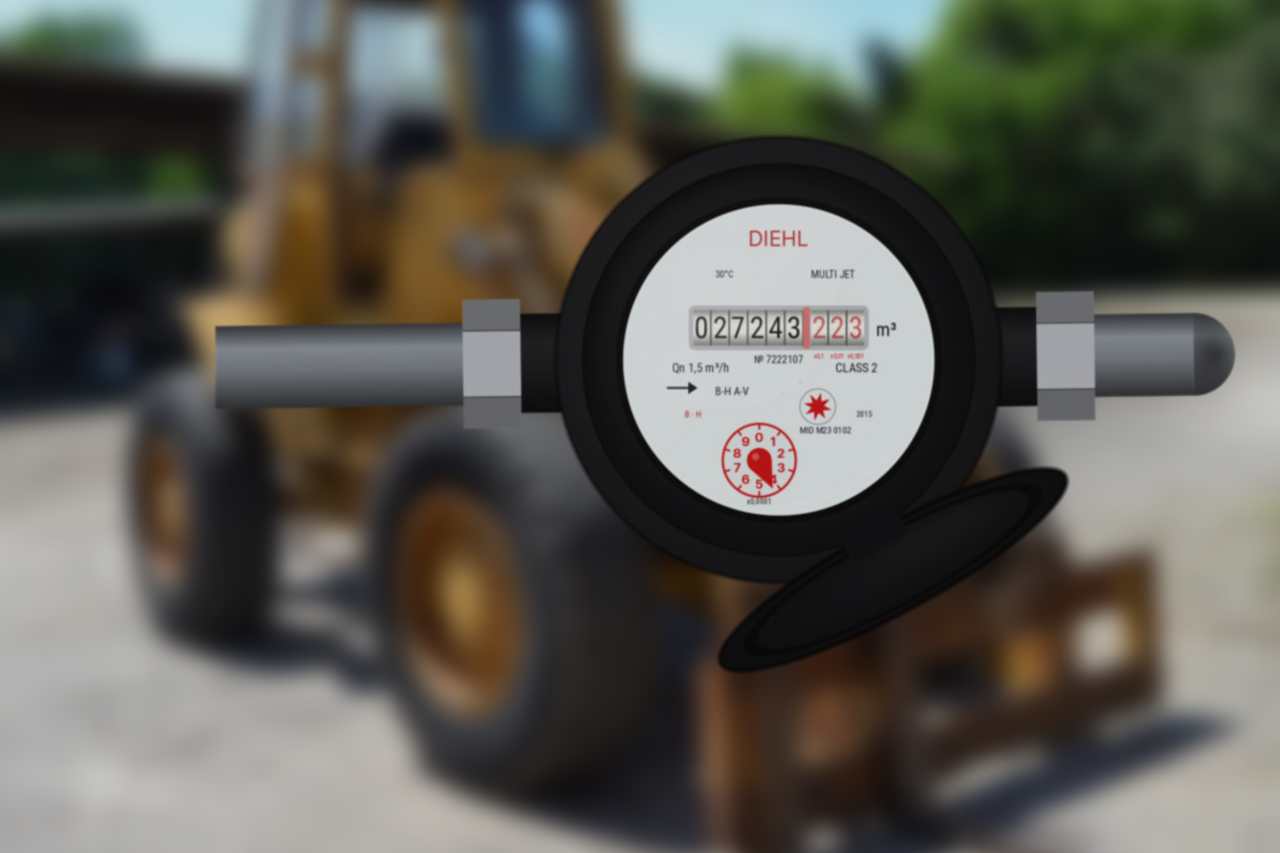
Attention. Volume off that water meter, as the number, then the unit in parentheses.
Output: 27243.2234 (m³)
